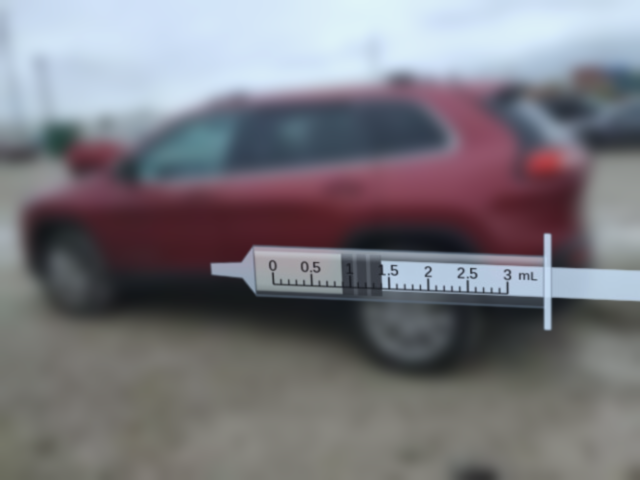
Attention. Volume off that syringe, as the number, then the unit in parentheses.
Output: 0.9 (mL)
